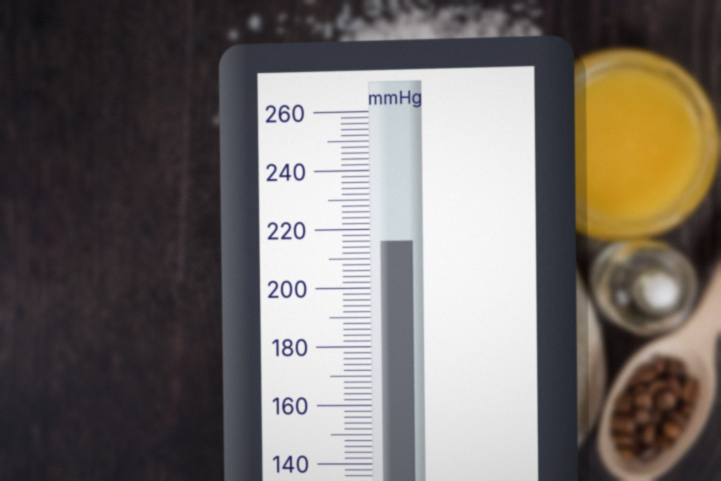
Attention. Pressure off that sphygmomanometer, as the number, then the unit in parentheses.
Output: 216 (mmHg)
